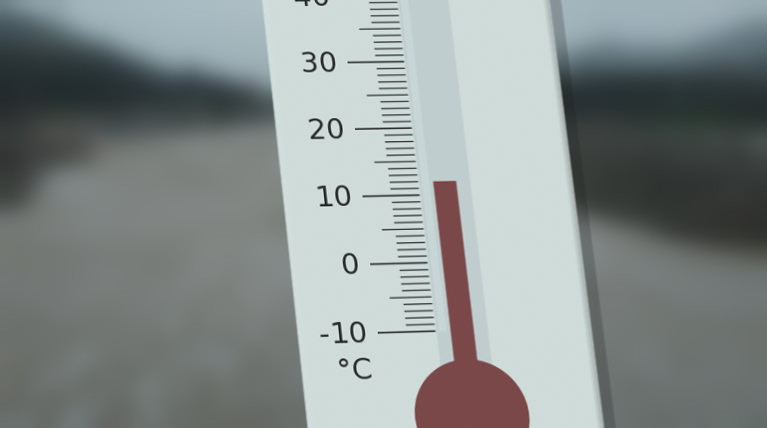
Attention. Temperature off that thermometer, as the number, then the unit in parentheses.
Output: 12 (°C)
